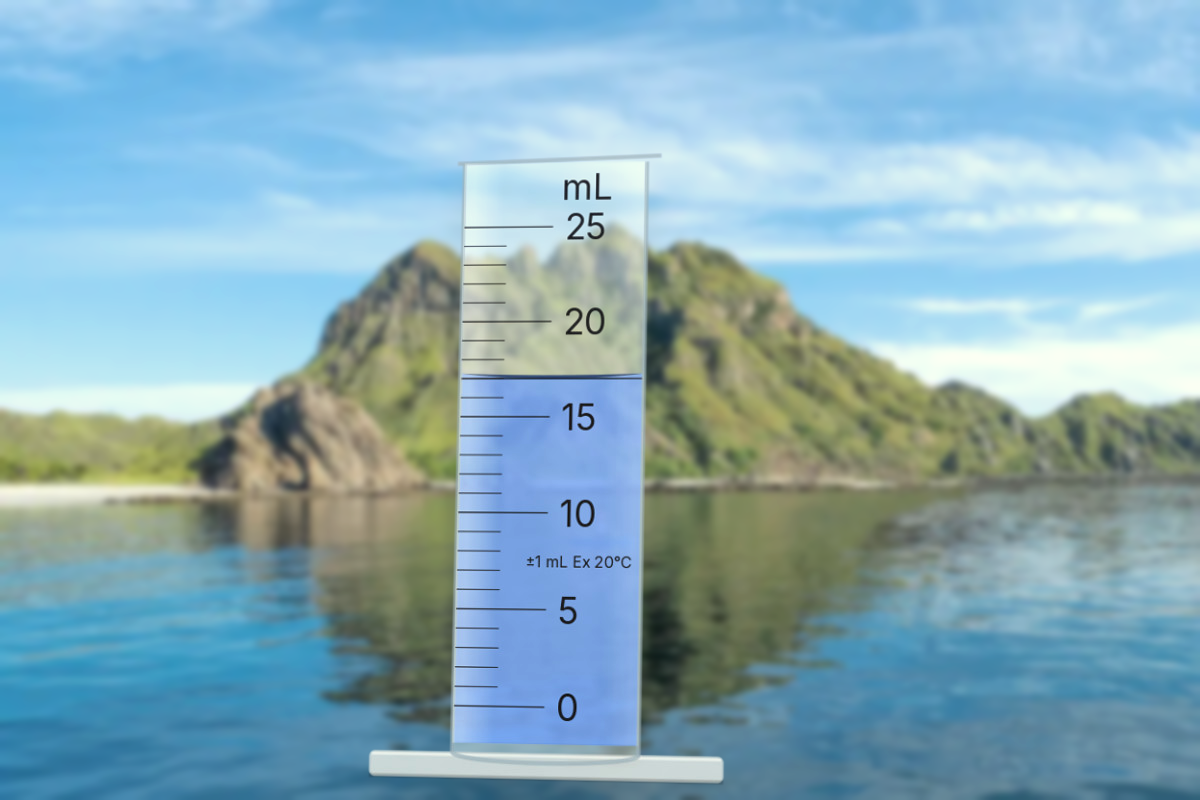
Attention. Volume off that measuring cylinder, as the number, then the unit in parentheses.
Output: 17 (mL)
